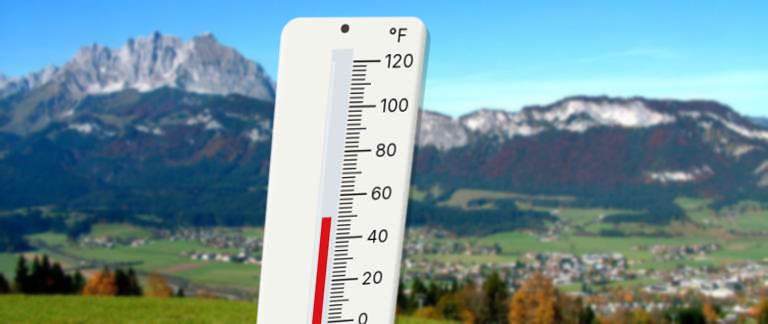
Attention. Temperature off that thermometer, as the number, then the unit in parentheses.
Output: 50 (°F)
